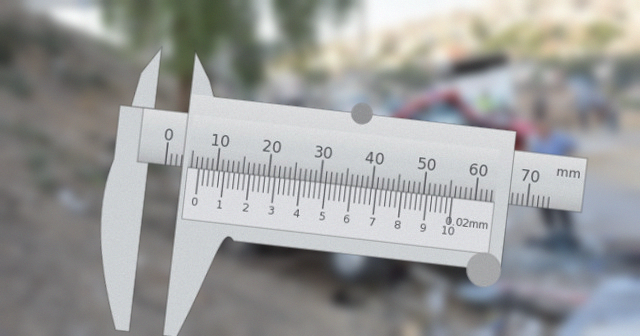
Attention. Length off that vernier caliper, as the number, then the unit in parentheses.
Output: 6.5 (mm)
